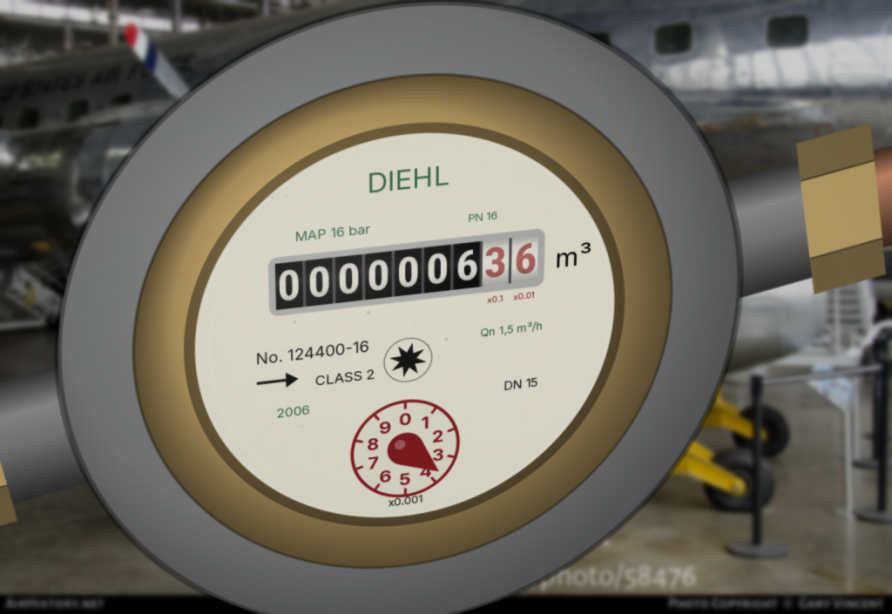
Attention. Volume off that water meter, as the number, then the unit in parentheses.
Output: 6.363 (m³)
